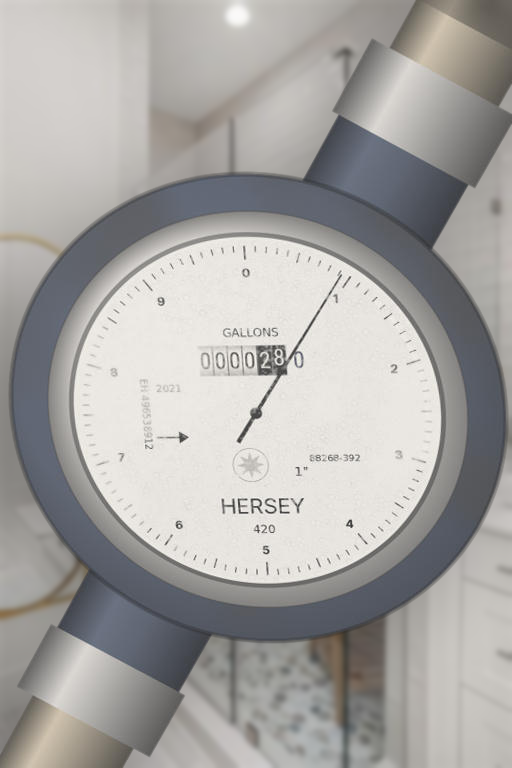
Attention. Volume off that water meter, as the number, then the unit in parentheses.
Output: 280.9 (gal)
